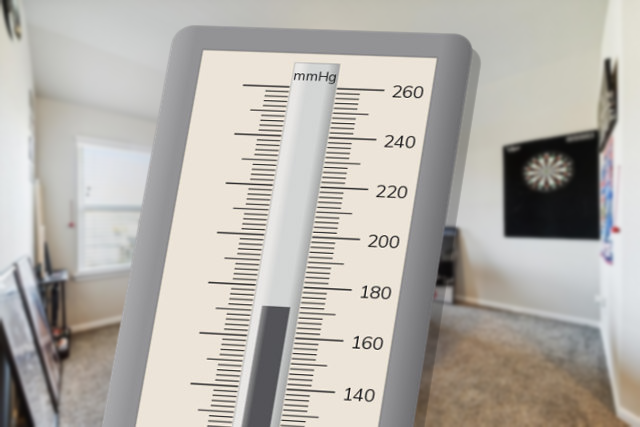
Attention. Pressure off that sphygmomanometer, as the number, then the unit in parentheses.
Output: 172 (mmHg)
